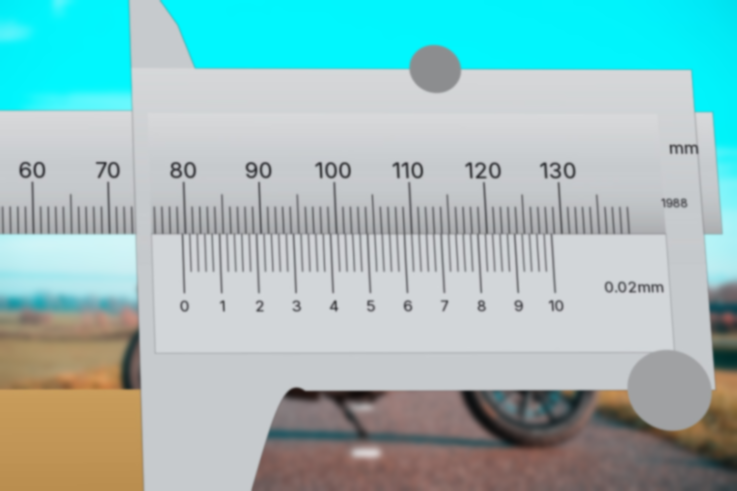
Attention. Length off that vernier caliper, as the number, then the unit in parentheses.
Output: 79.6 (mm)
